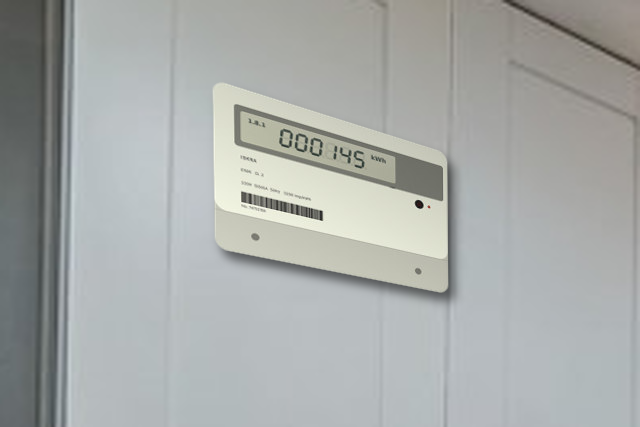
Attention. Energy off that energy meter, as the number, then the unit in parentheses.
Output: 145 (kWh)
